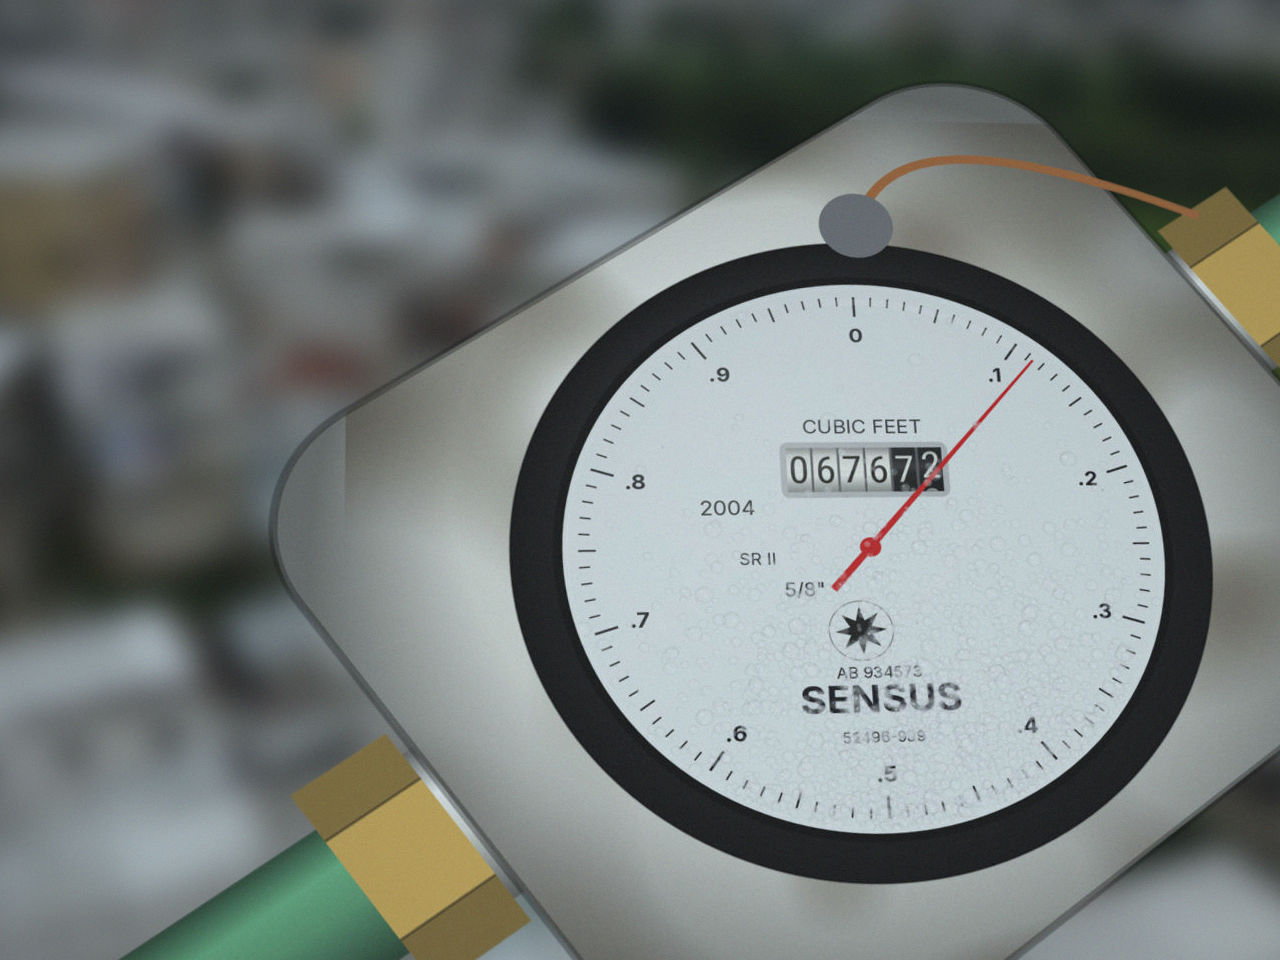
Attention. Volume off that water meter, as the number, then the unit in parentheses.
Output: 67672.11 (ft³)
